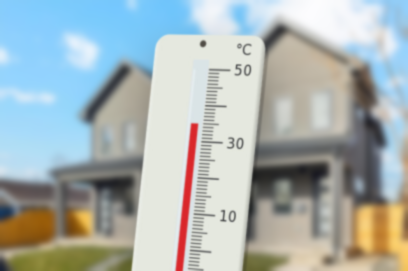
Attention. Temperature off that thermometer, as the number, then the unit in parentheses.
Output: 35 (°C)
